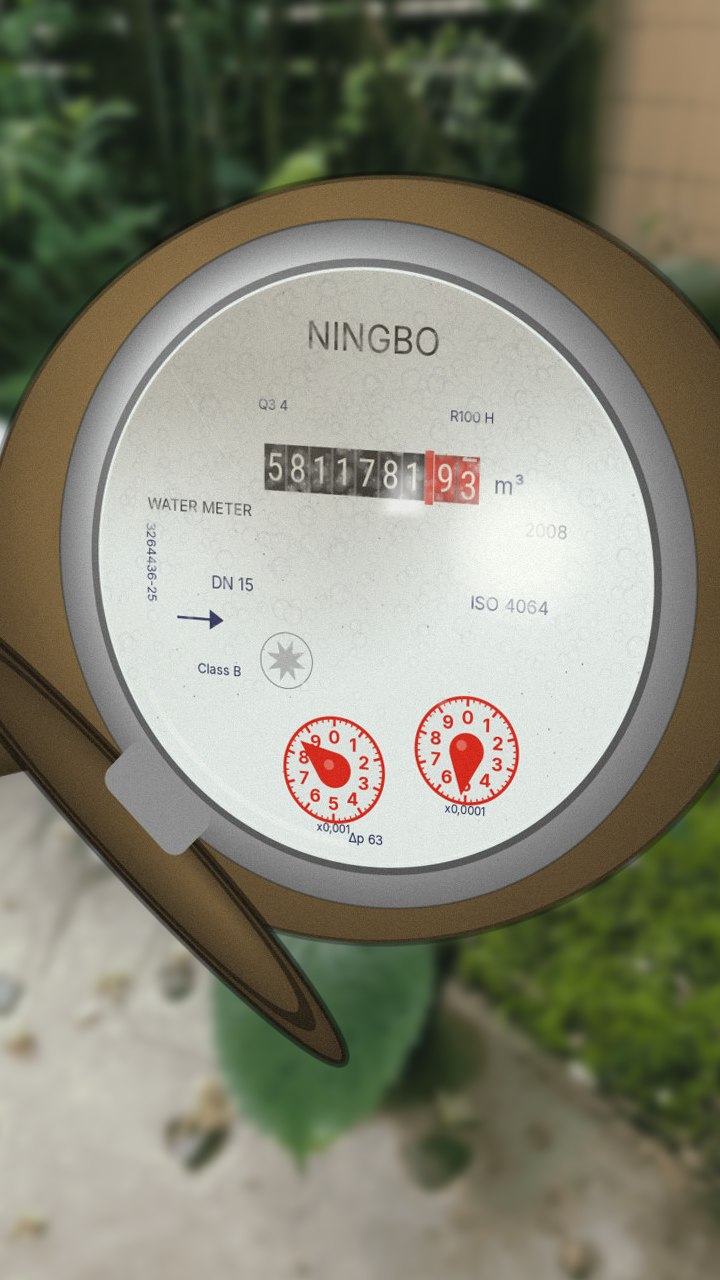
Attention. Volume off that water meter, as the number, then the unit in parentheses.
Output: 5811781.9285 (m³)
